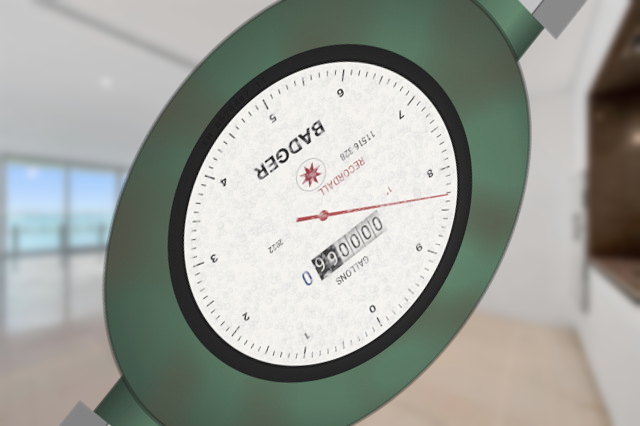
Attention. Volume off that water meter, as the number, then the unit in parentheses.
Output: 658.3 (gal)
